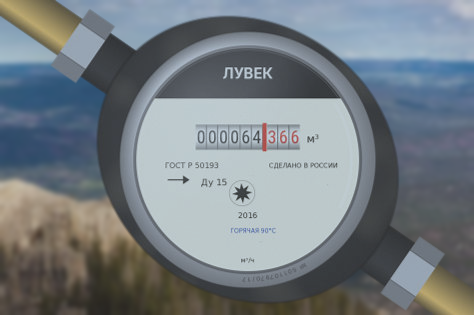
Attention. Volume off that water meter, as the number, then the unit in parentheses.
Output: 64.366 (m³)
